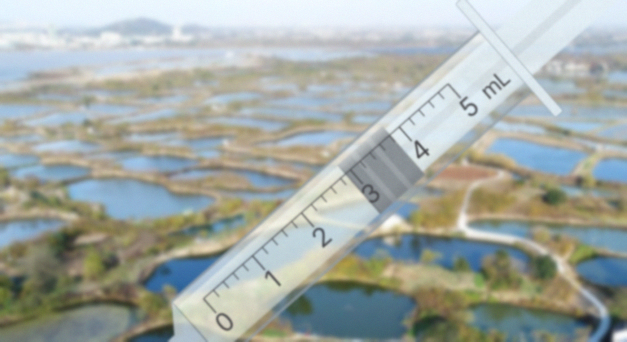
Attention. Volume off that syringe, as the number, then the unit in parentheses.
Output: 2.9 (mL)
